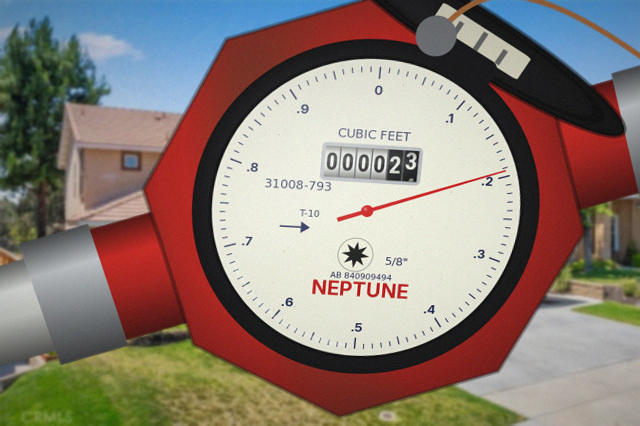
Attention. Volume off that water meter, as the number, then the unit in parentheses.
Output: 23.19 (ft³)
